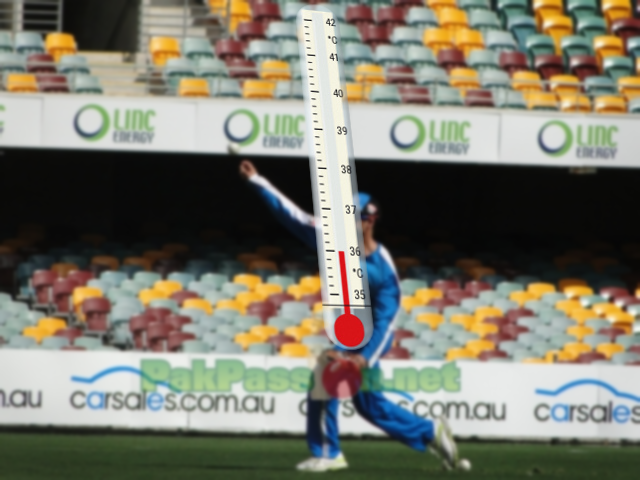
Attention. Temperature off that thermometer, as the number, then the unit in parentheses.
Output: 36 (°C)
